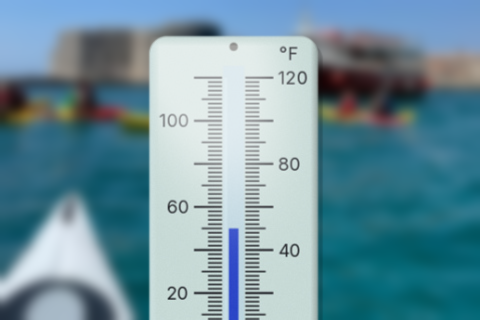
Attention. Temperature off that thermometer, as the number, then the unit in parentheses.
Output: 50 (°F)
